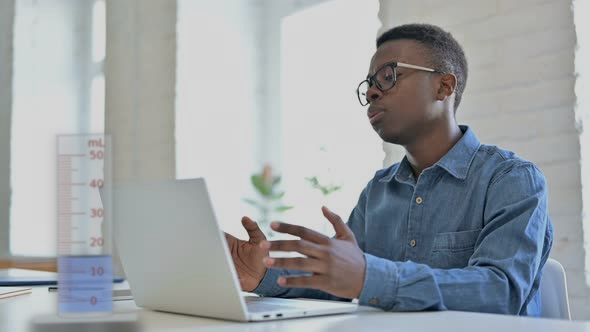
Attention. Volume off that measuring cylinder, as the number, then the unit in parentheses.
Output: 15 (mL)
